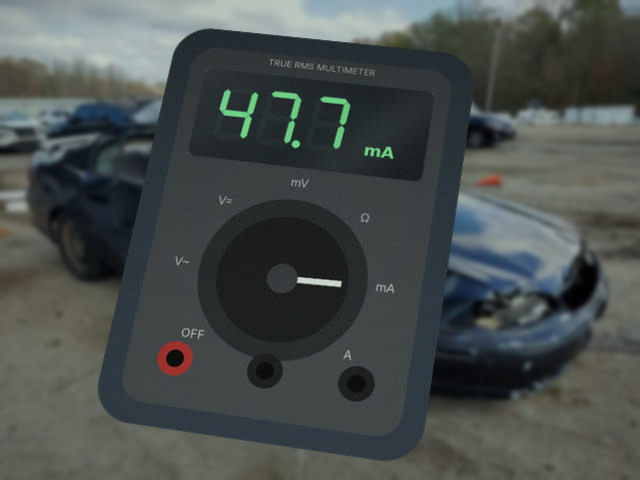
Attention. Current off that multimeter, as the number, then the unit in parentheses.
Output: 47.7 (mA)
